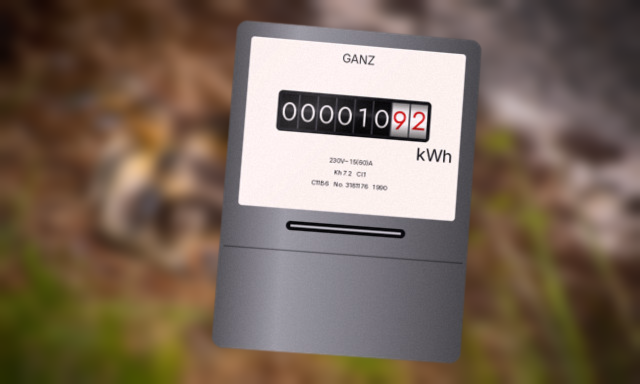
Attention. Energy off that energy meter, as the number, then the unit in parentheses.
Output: 10.92 (kWh)
